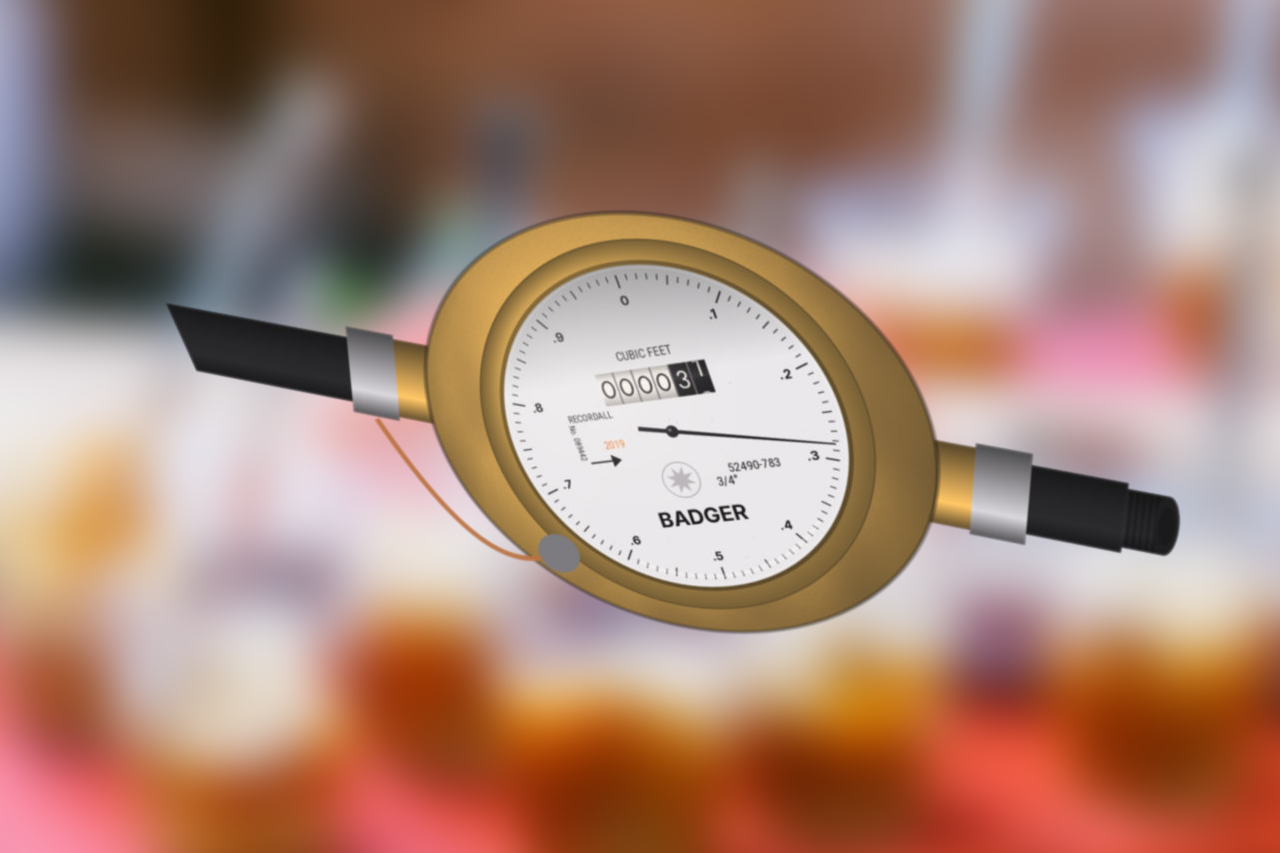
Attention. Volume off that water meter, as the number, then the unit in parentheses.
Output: 31.28 (ft³)
